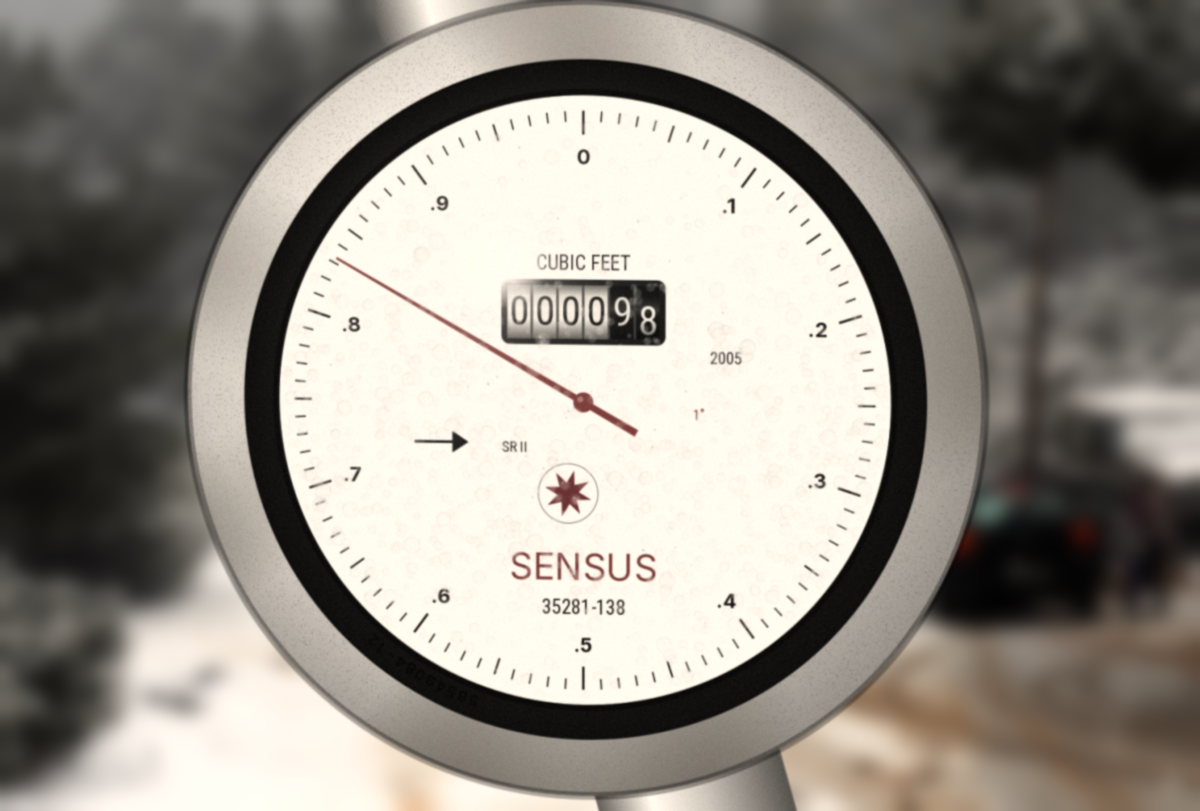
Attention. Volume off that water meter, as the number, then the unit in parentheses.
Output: 97.83 (ft³)
